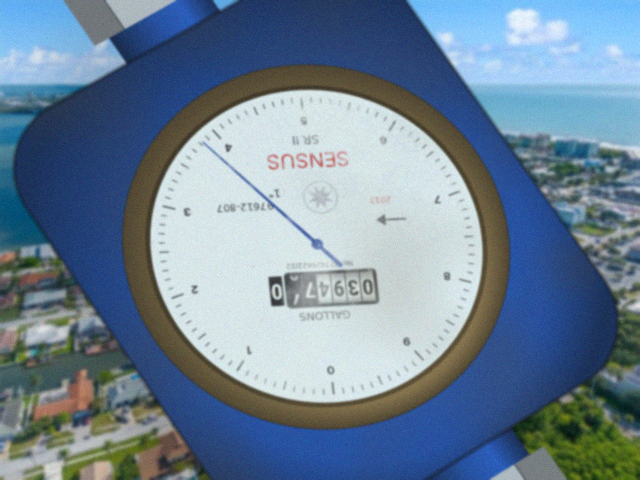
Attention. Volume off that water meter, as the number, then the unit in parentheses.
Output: 394773.8 (gal)
